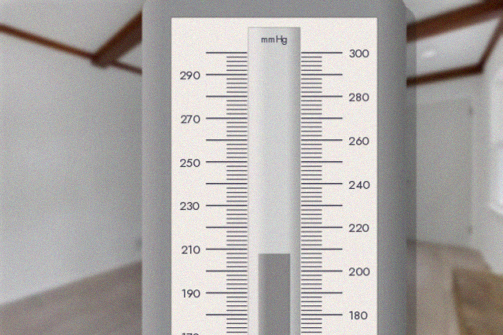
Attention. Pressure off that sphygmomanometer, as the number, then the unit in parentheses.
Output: 208 (mmHg)
